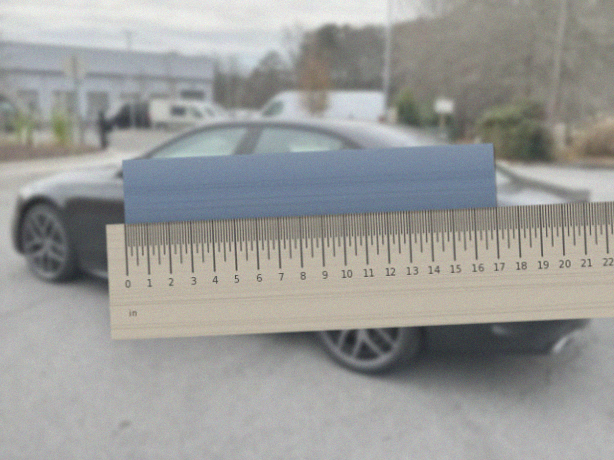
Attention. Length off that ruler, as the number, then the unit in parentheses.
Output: 17 (in)
